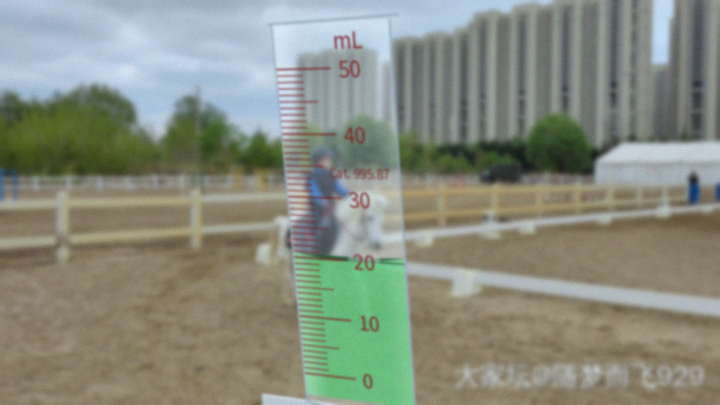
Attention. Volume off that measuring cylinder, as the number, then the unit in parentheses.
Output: 20 (mL)
